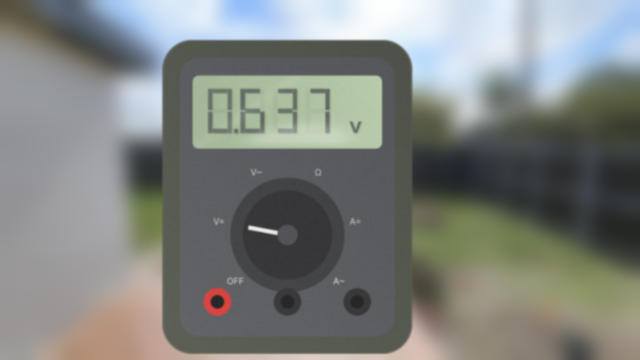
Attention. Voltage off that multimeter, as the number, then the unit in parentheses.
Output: 0.637 (V)
